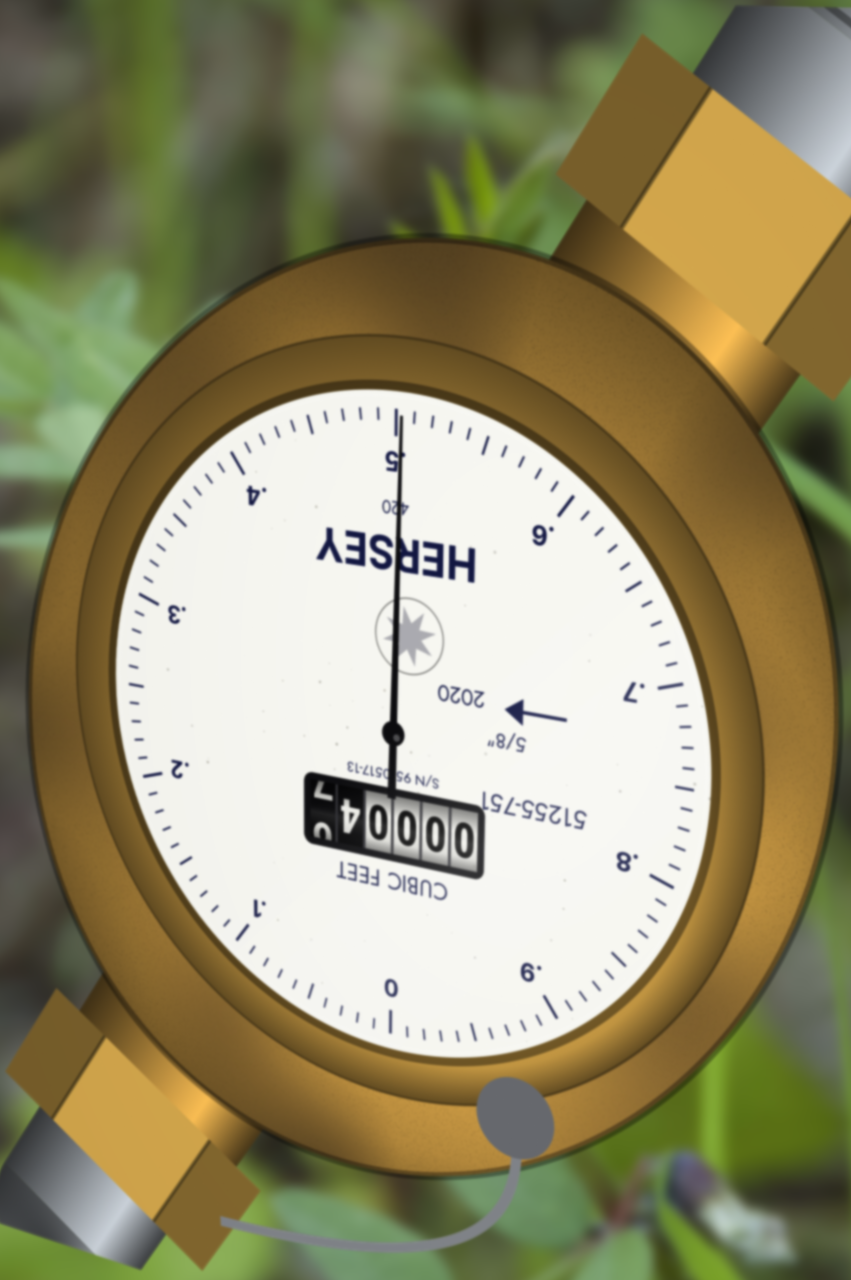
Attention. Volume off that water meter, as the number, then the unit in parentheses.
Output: 46.50 (ft³)
